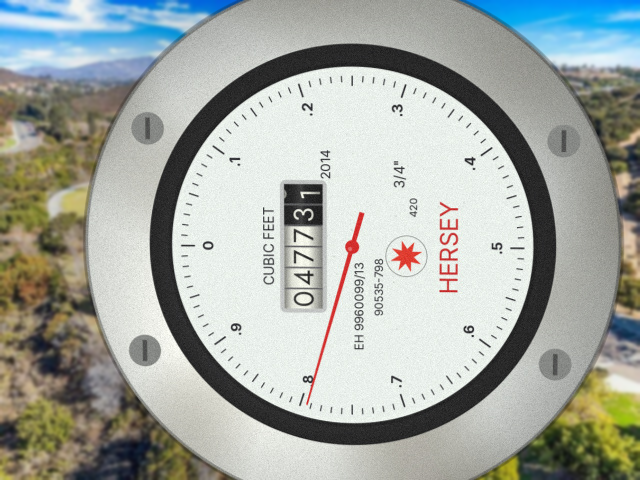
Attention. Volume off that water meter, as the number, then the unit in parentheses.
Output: 47730.79 (ft³)
